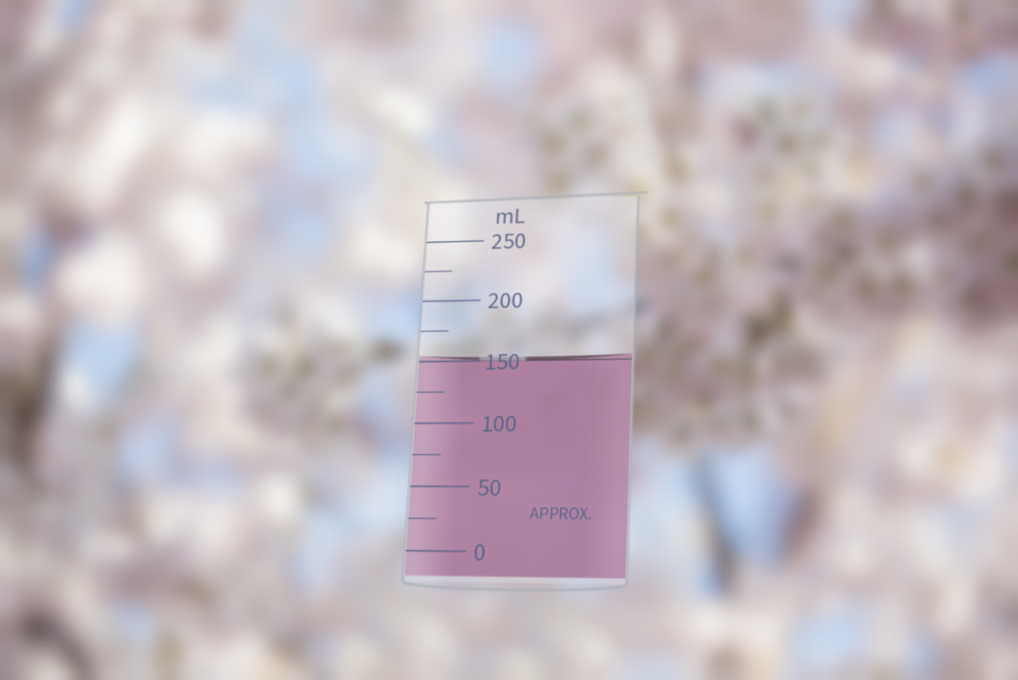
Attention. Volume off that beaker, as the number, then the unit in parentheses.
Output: 150 (mL)
